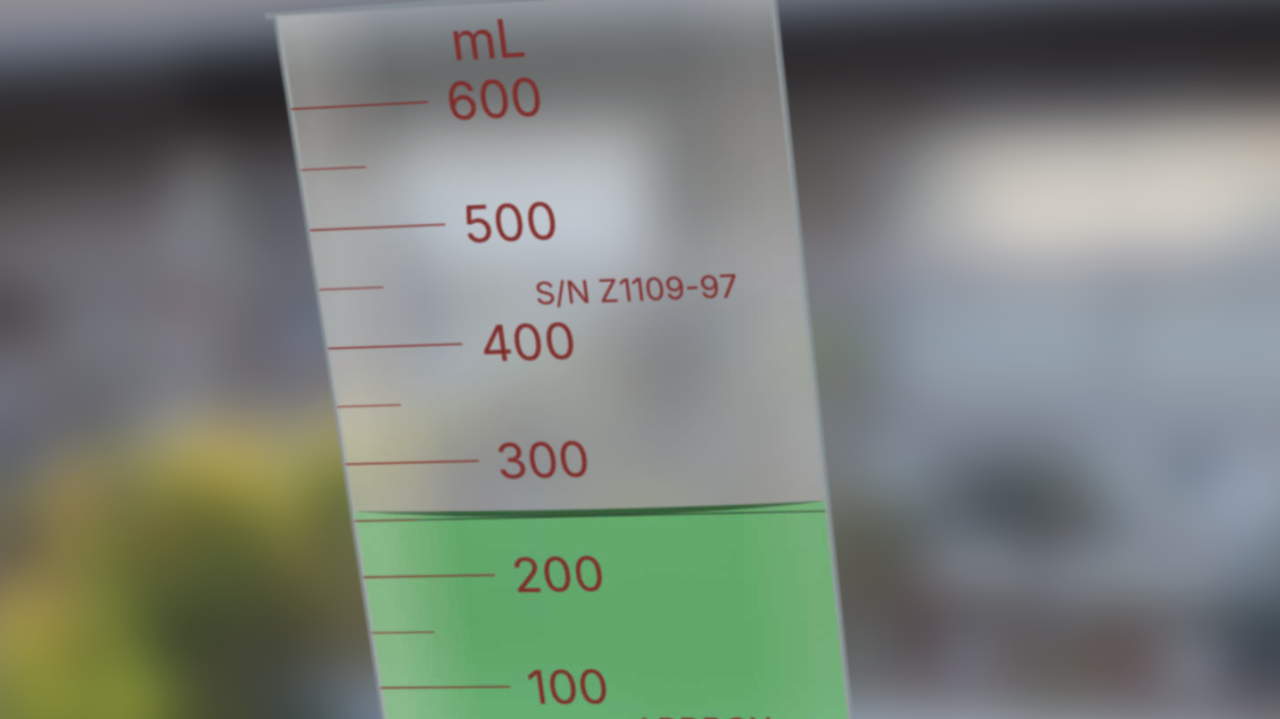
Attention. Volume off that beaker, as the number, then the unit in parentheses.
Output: 250 (mL)
